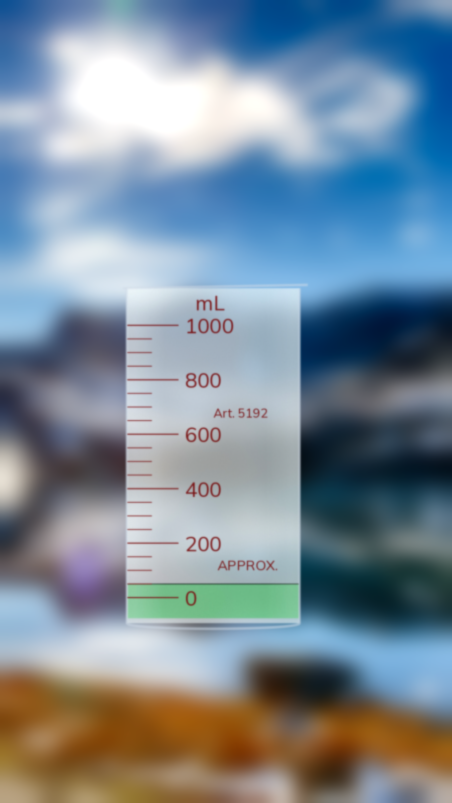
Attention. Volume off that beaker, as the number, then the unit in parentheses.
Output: 50 (mL)
